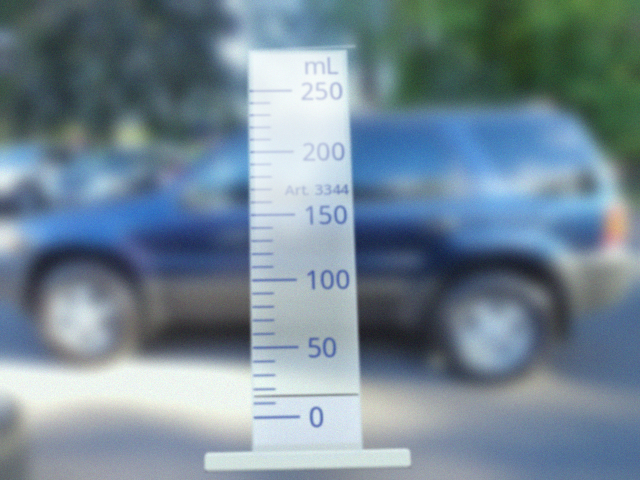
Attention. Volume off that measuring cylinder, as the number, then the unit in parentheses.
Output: 15 (mL)
